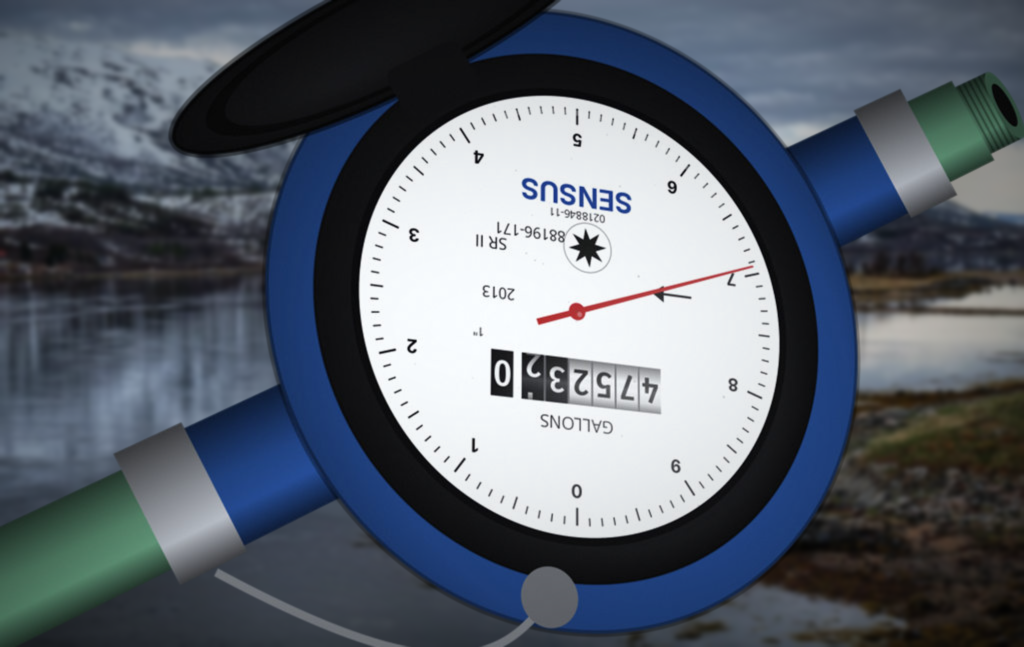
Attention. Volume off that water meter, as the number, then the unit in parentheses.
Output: 4752316.9 (gal)
